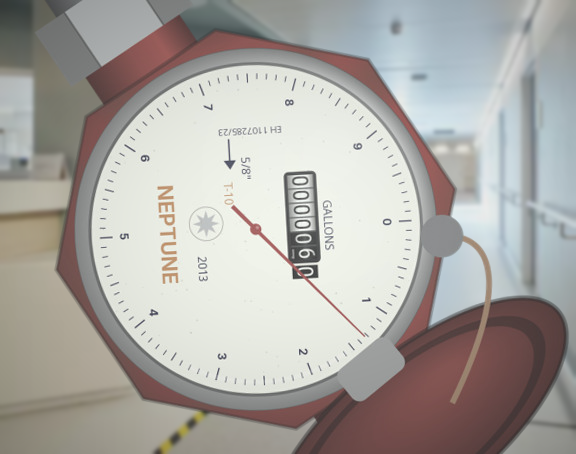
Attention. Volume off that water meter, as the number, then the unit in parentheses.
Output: 61.3 (gal)
